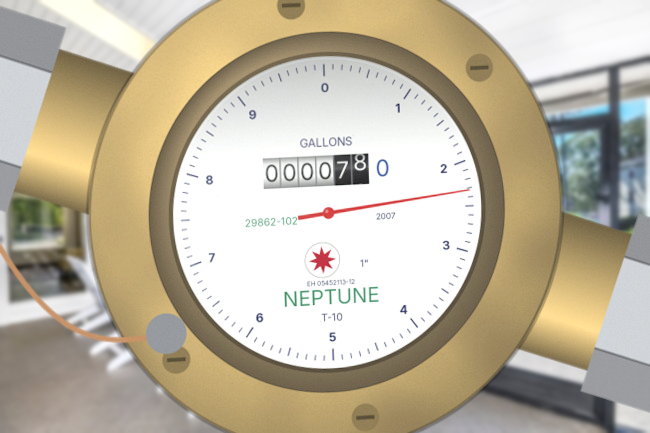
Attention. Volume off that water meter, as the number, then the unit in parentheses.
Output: 782.3 (gal)
